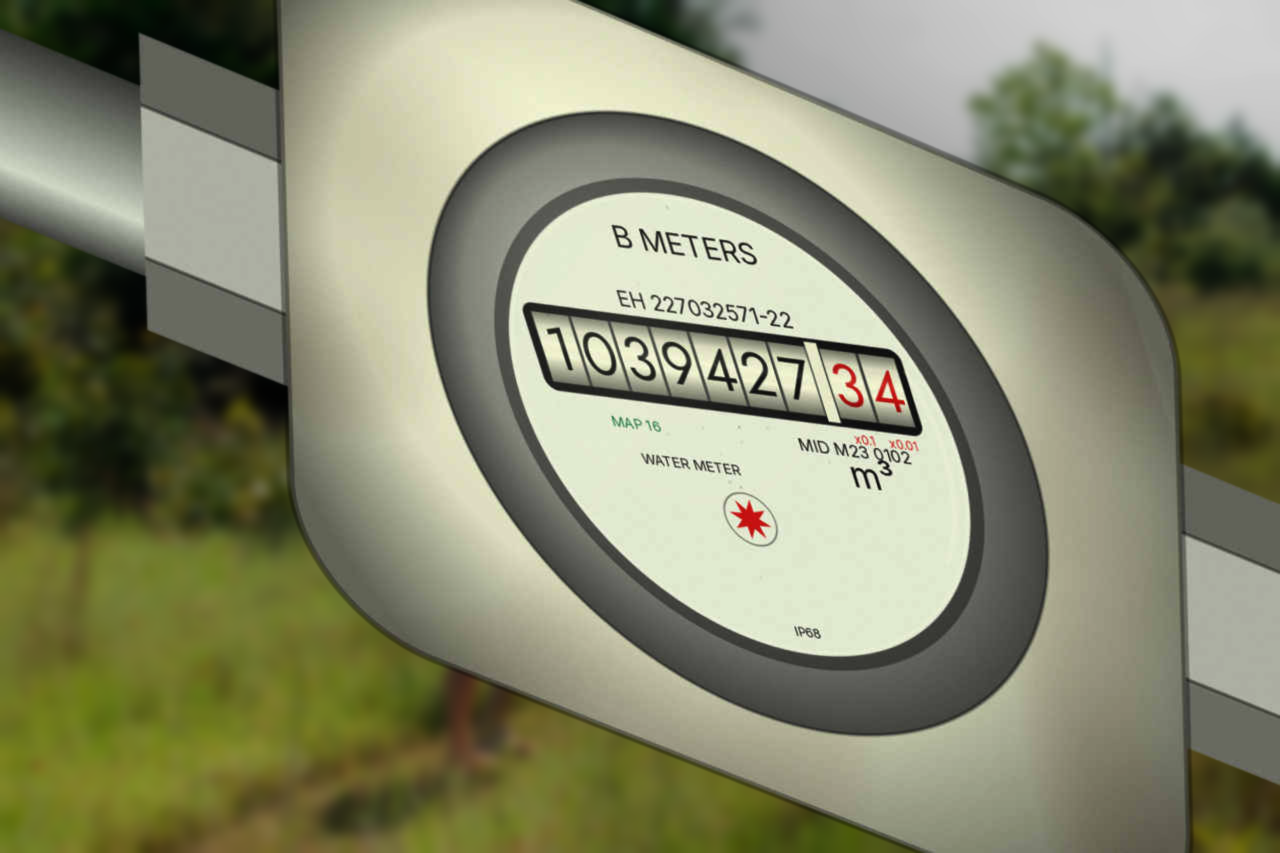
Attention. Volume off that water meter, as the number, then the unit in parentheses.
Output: 1039427.34 (m³)
